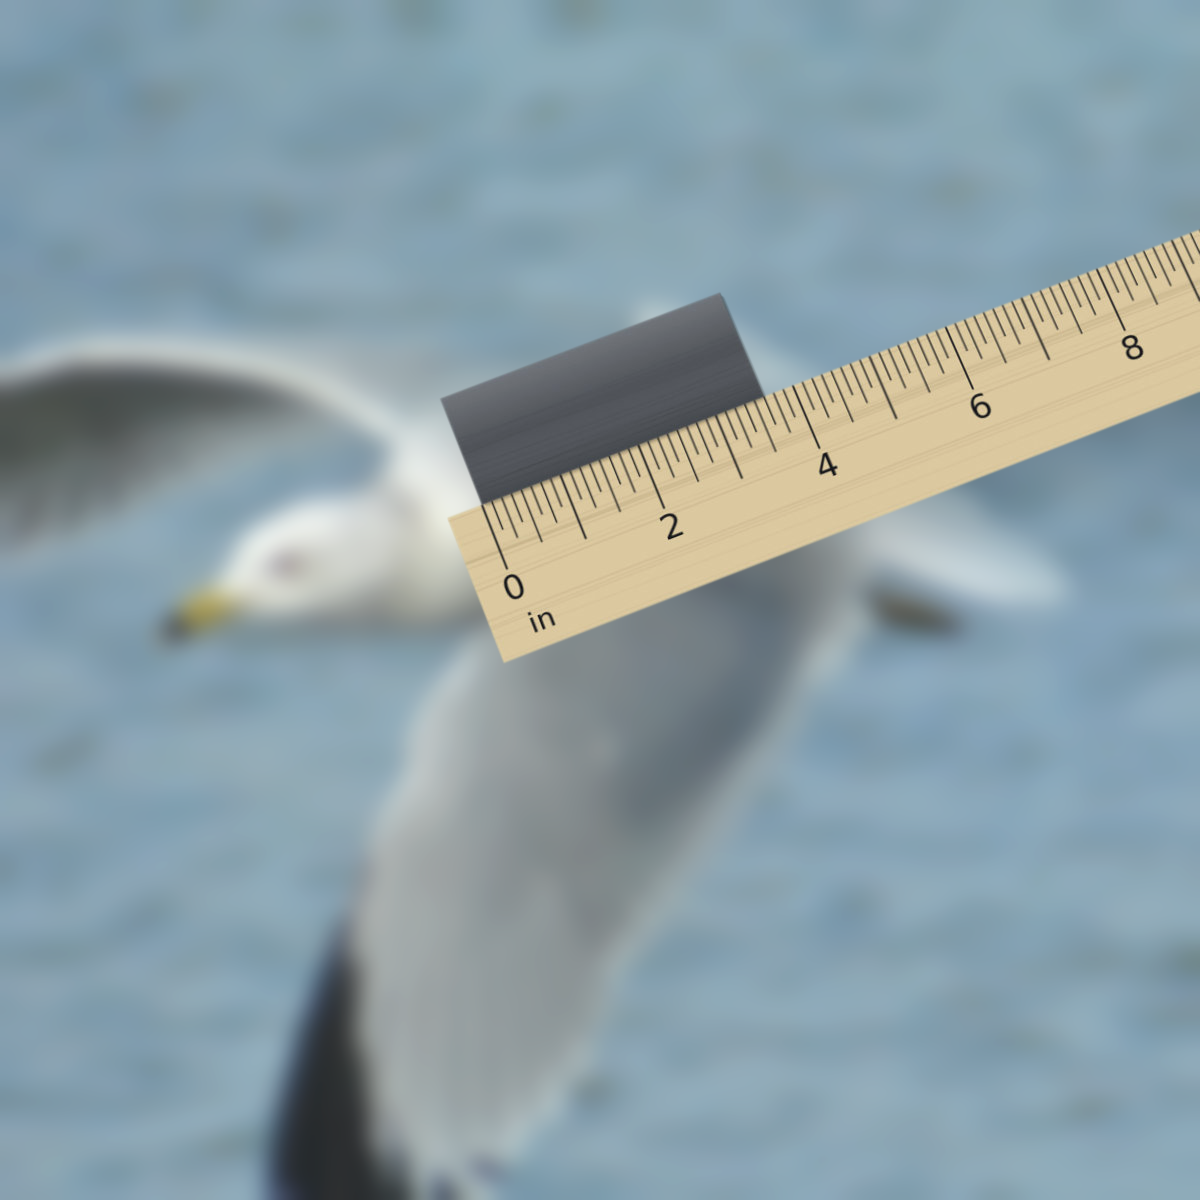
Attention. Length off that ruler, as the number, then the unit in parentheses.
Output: 3.625 (in)
